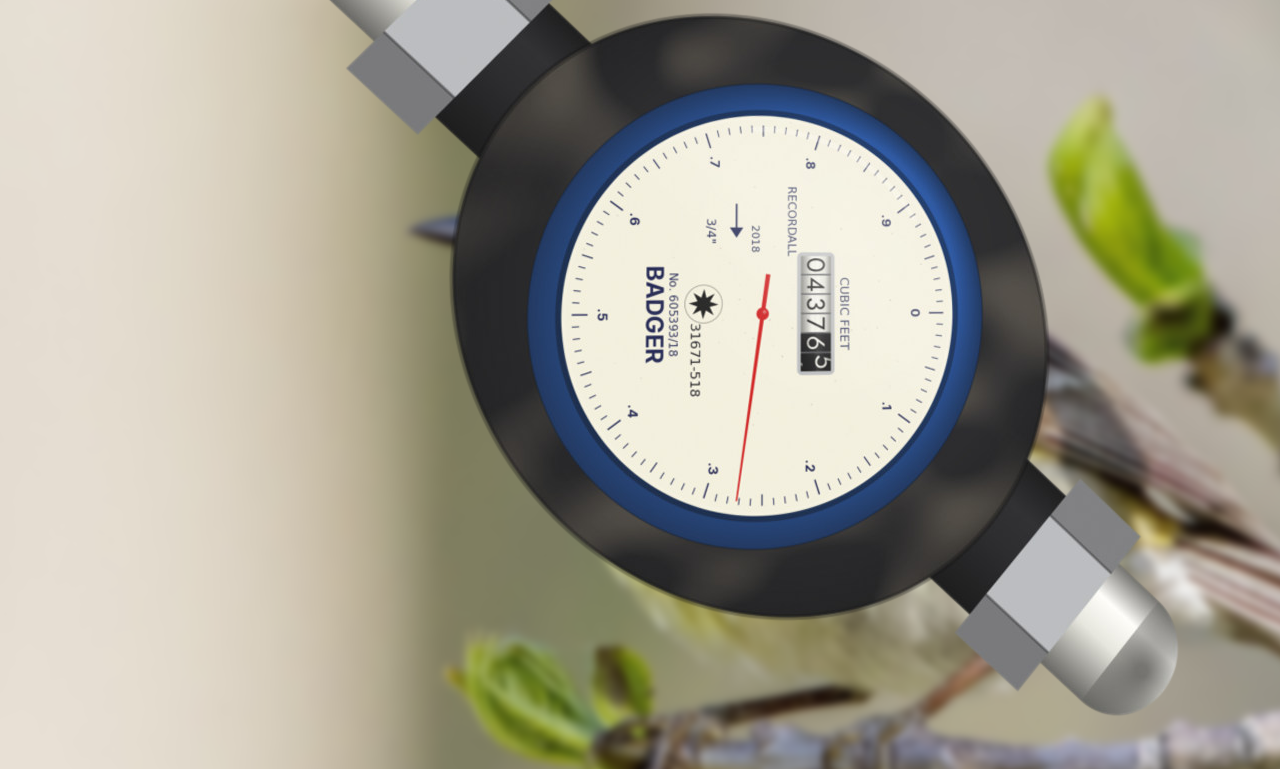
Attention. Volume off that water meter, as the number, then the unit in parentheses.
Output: 43765.27 (ft³)
